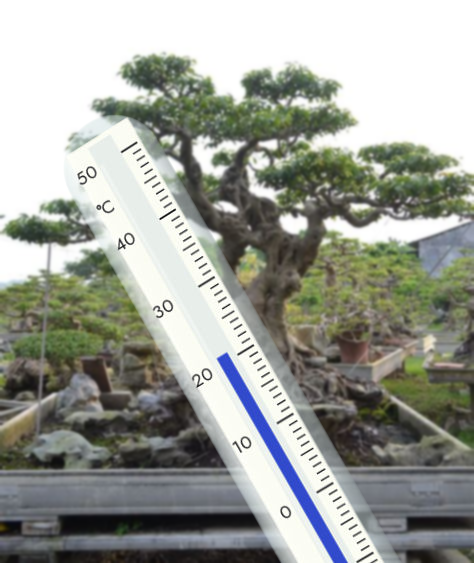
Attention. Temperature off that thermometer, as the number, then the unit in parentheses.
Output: 21 (°C)
